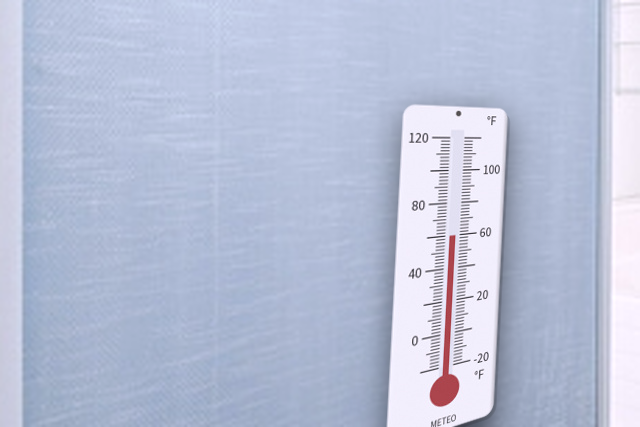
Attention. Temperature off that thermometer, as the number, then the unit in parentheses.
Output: 60 (°F)
